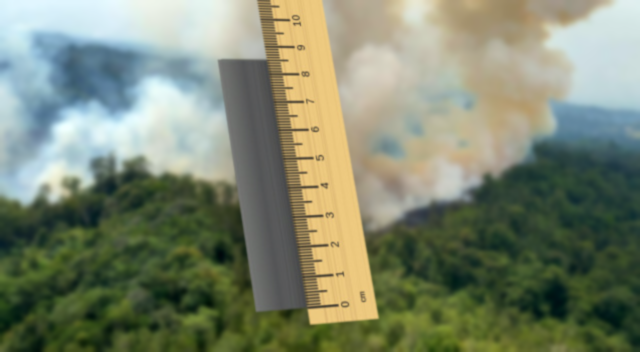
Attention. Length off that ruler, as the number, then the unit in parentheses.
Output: 8.5 (cm)
